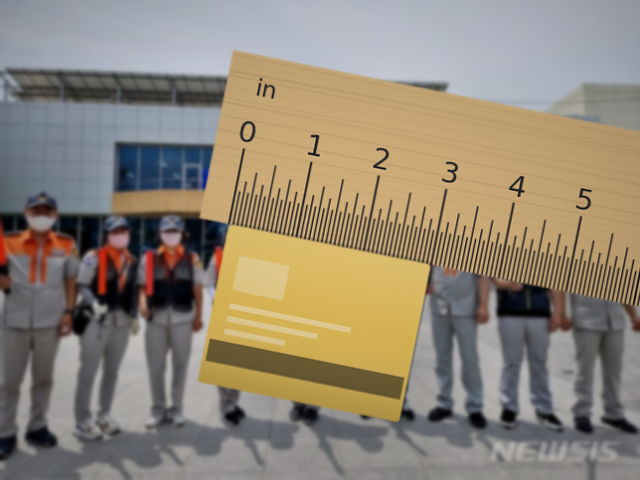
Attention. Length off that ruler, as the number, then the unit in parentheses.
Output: 3 (in)
